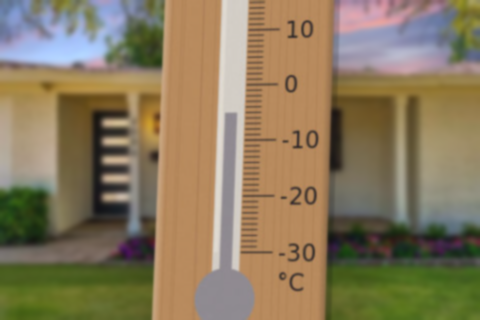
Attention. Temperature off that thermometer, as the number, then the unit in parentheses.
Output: -5 (°C)
